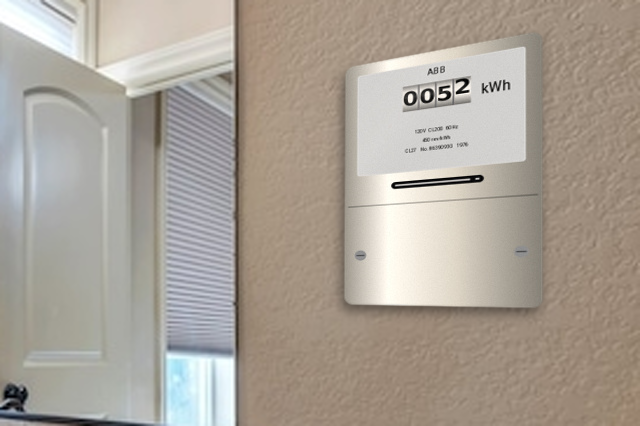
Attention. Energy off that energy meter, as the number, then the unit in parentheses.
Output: 52 (kWh)
